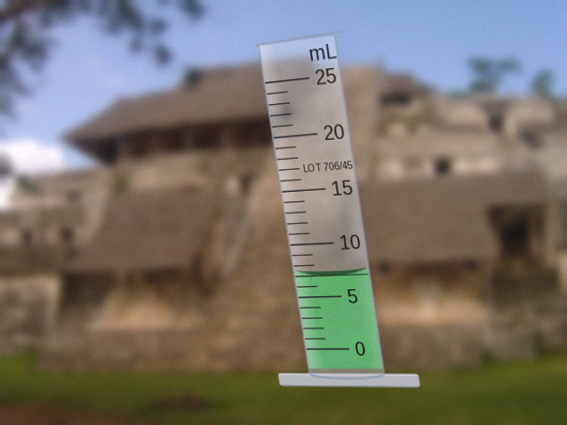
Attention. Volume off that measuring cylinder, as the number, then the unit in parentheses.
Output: 7 (mL)
